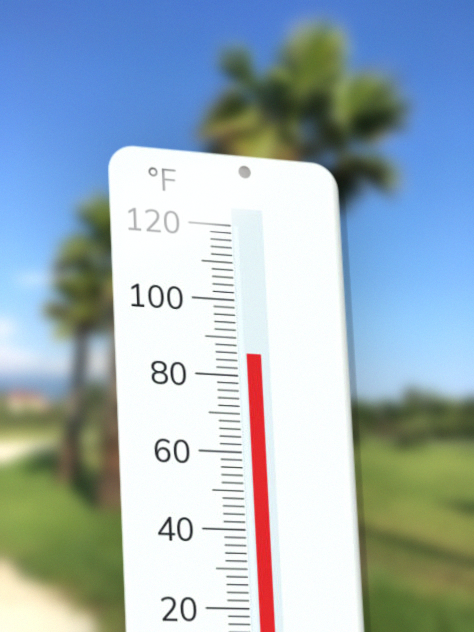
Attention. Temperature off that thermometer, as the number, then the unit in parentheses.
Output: 86 (°F)
